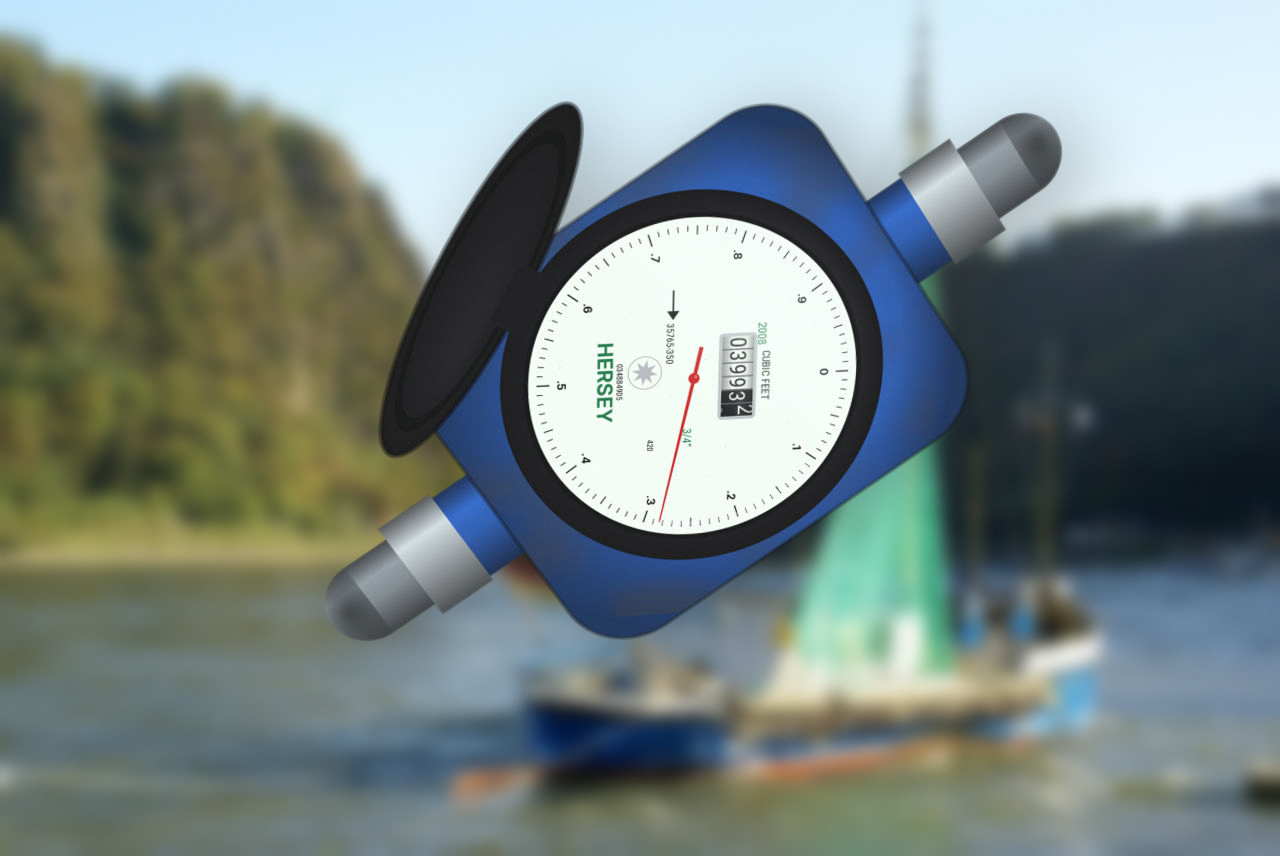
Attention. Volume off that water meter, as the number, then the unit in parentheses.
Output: 39932.28 (ft³)
